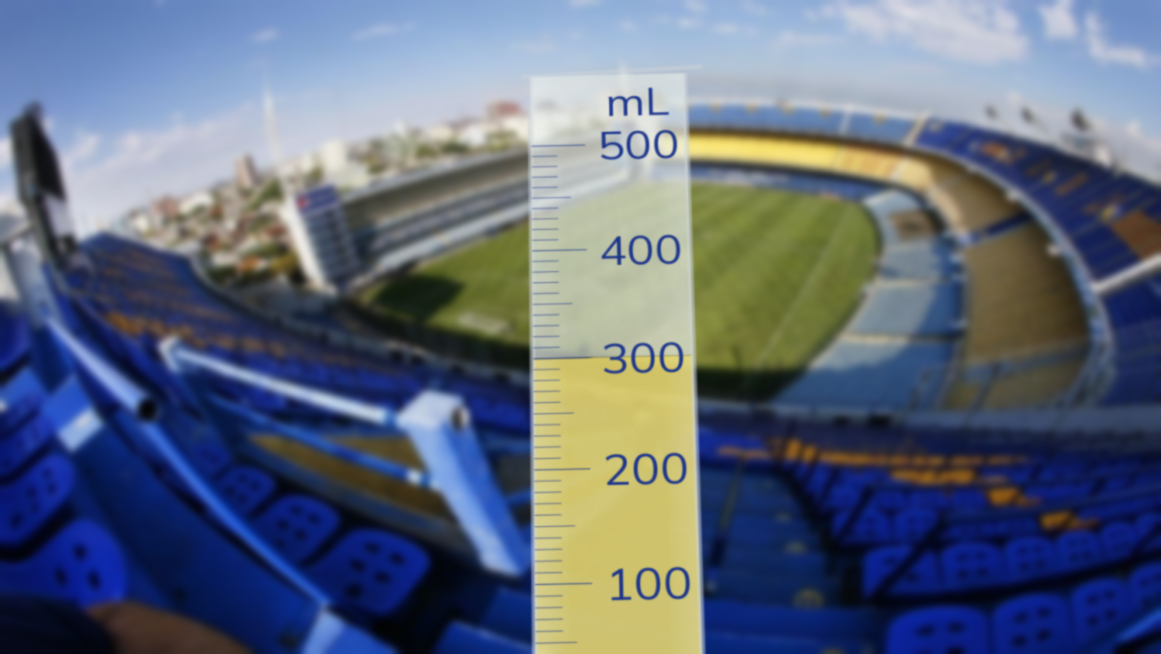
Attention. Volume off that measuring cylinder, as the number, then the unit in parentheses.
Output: 300 (mL)
